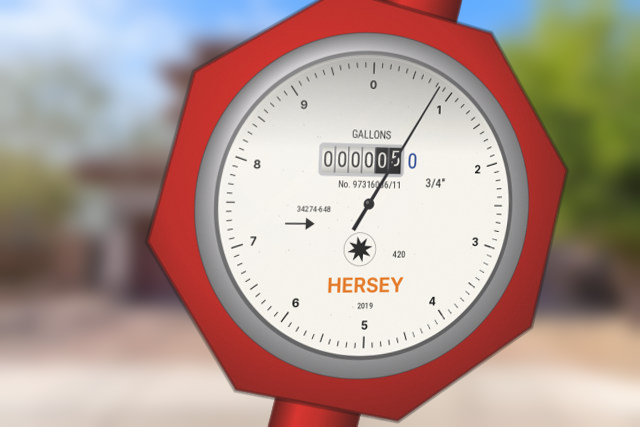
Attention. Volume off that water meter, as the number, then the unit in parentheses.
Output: 50.8 (gal)
